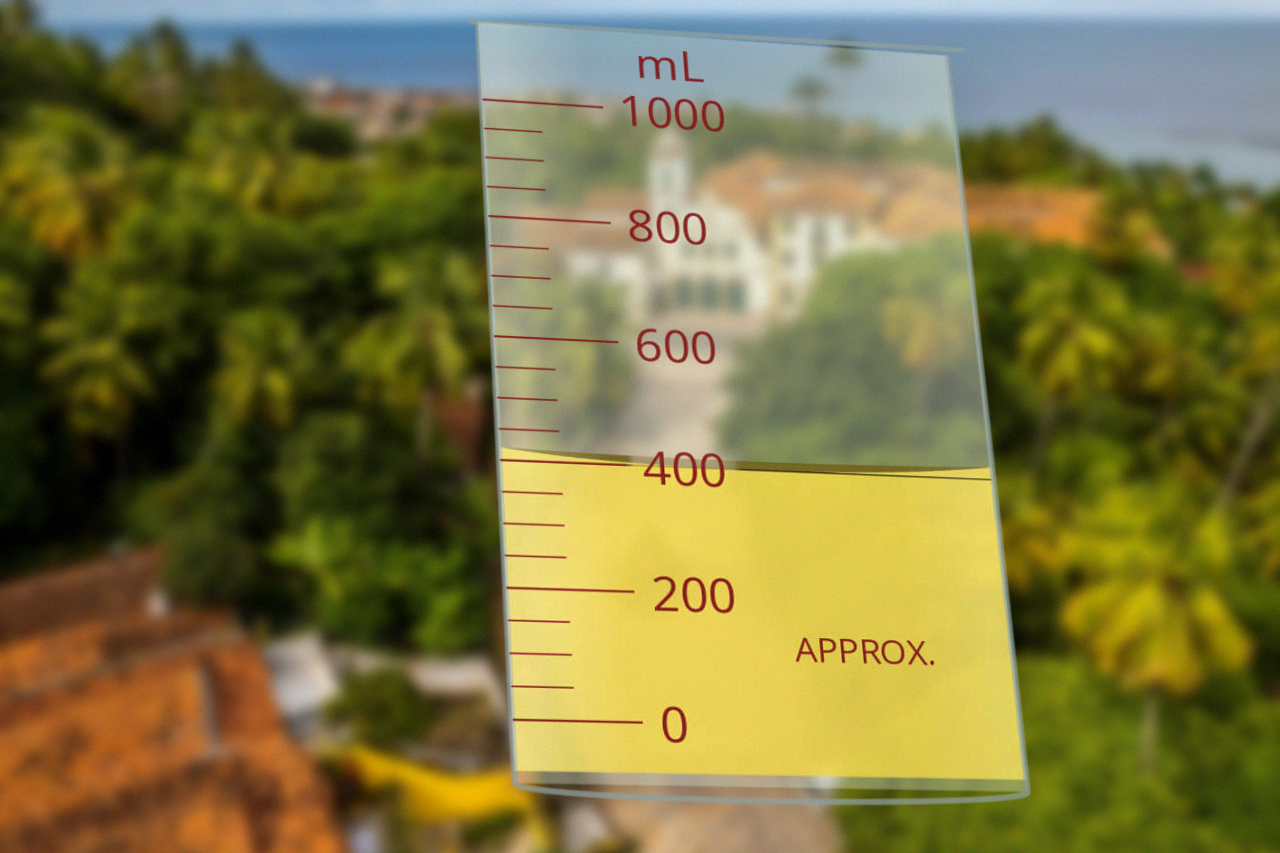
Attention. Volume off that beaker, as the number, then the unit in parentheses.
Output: 400 (mL)
